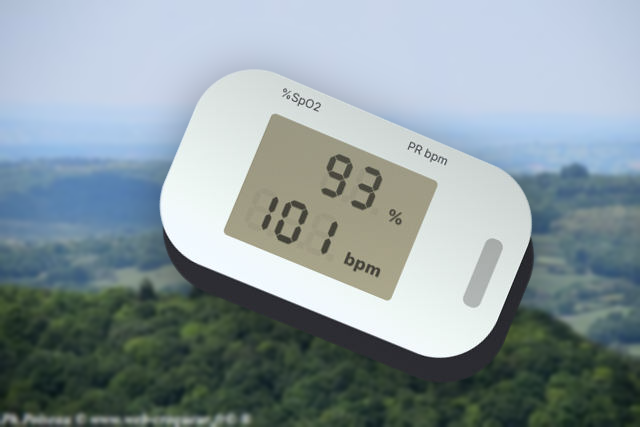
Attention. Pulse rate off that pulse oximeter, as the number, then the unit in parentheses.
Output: 101 (bpm)
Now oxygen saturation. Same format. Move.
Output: 93 (%)
